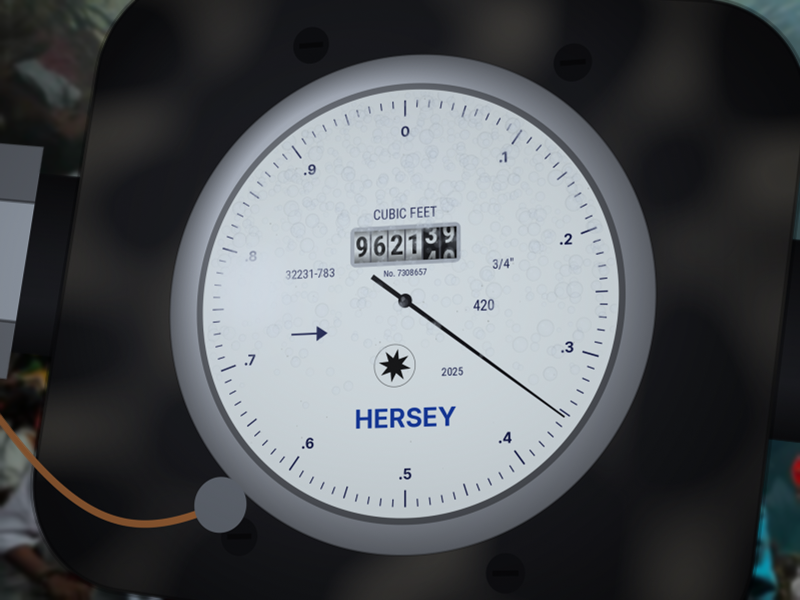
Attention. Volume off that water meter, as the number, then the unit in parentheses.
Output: 962139.35 (ft³)
